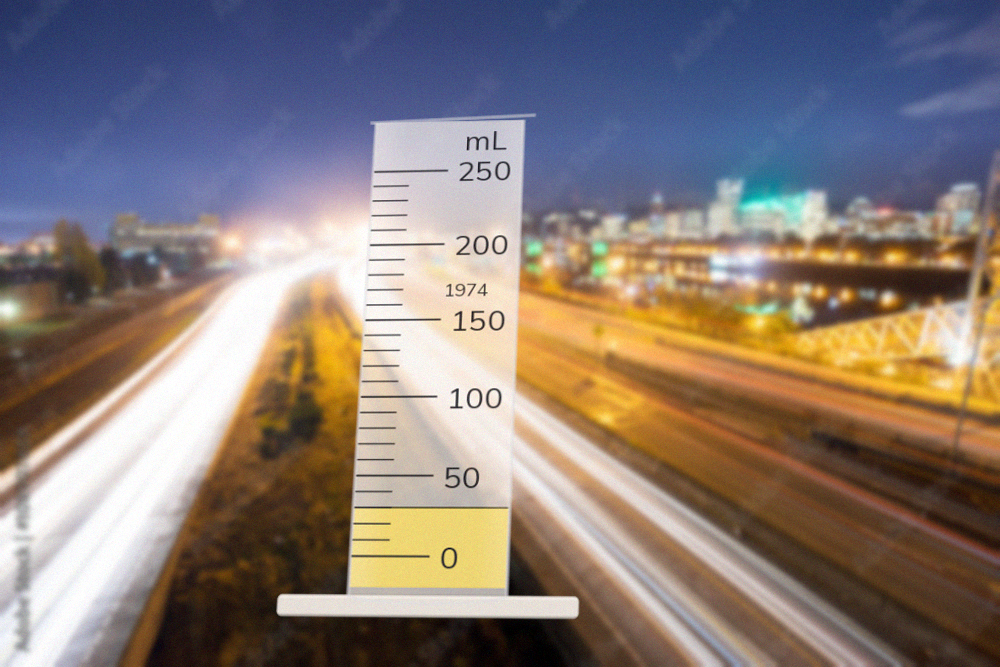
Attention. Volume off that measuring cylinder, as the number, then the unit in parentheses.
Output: 30 (mL)
